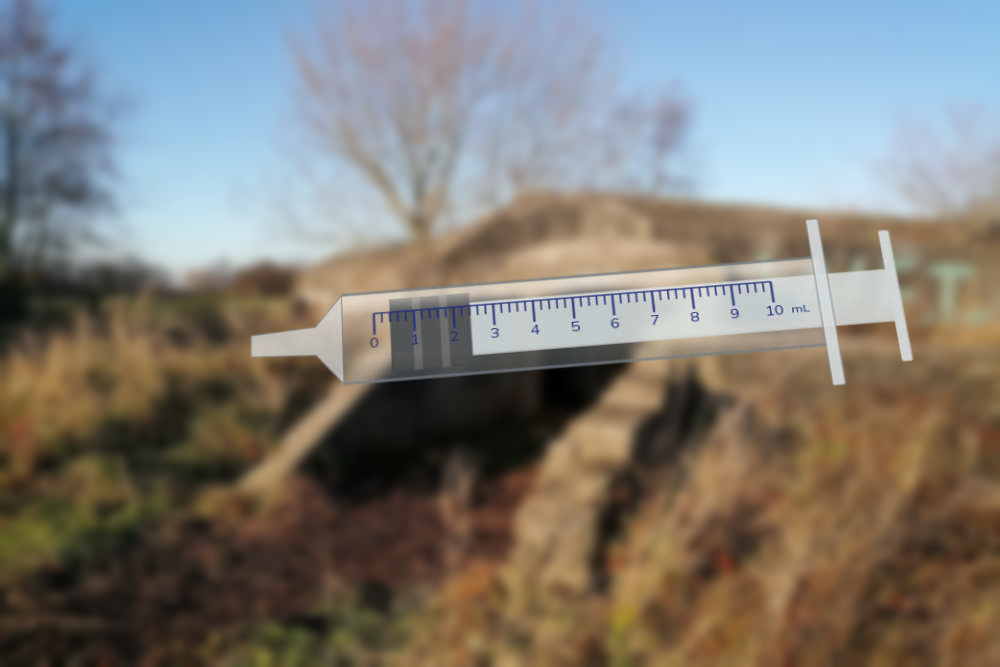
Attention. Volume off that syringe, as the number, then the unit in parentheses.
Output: 0.4 (mL)
